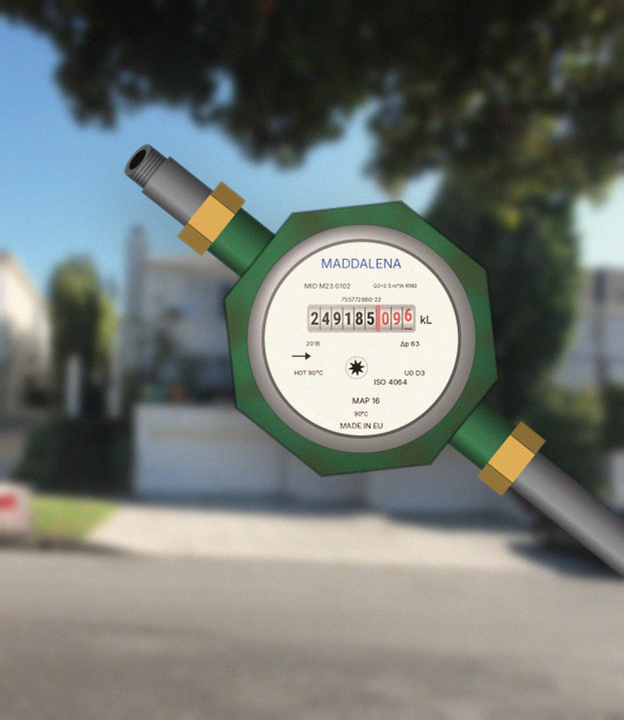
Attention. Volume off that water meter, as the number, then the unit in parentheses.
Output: 249185.096 (kL)
